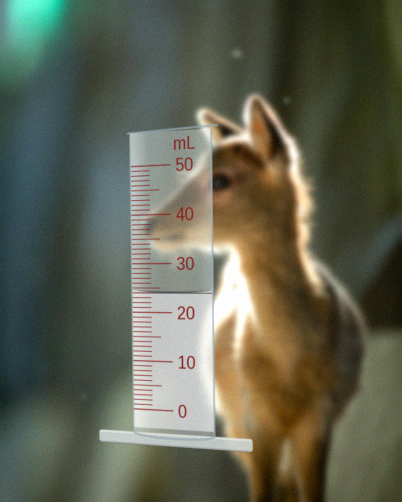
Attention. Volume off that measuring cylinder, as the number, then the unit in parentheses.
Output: 24 (mL)
